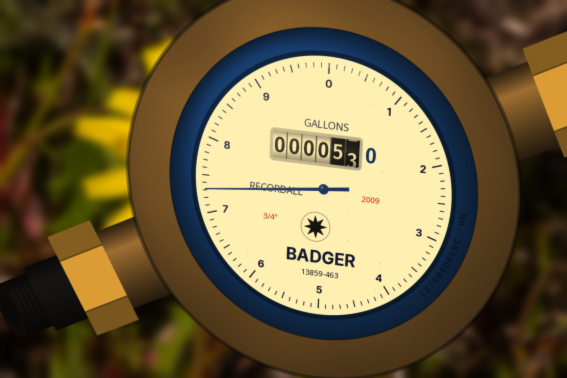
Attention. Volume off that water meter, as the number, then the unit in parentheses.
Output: 527.3 (gal)
